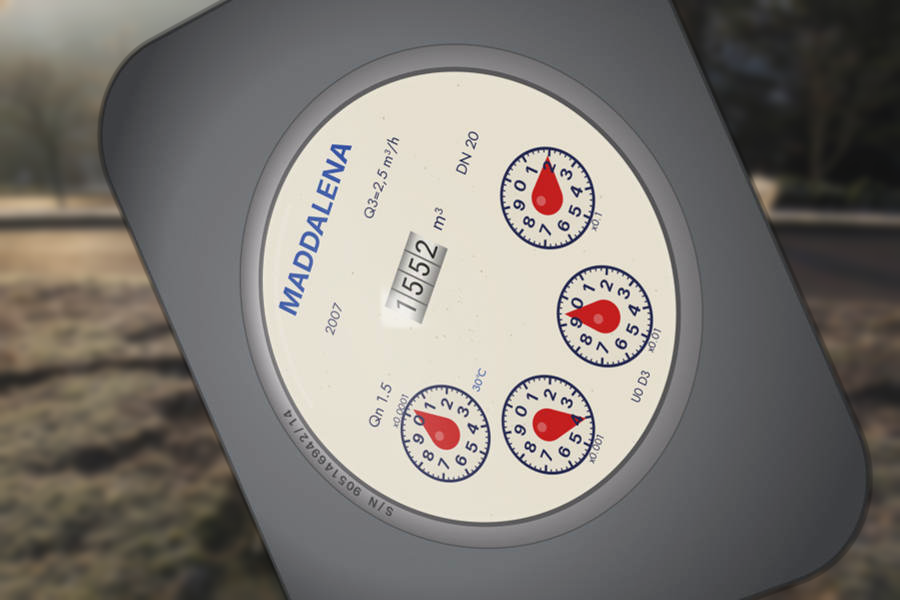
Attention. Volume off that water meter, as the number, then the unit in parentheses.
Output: 1552.1940 (m³)
